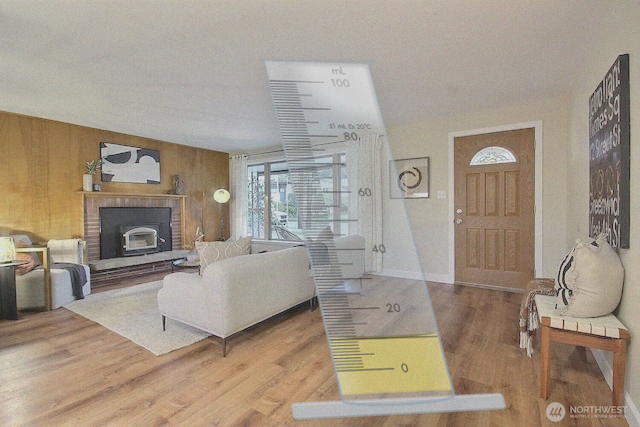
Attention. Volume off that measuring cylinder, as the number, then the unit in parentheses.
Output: 10 (mL)
